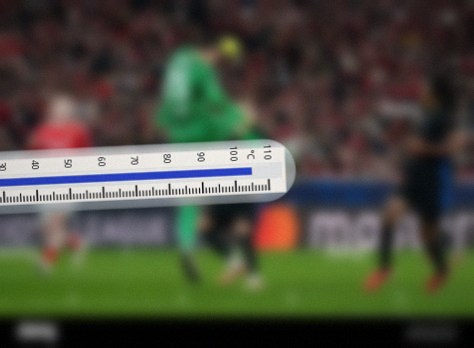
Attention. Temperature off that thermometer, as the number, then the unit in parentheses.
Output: 105 (°C)
